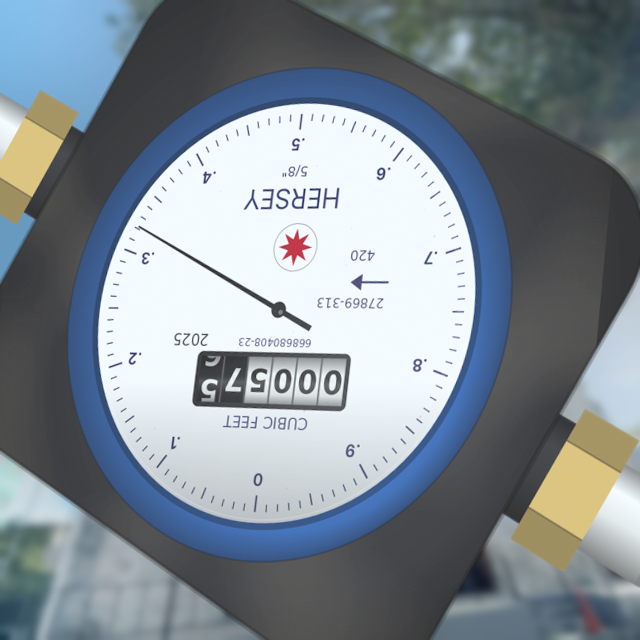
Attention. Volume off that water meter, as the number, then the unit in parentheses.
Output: 575.32 (ft³)
